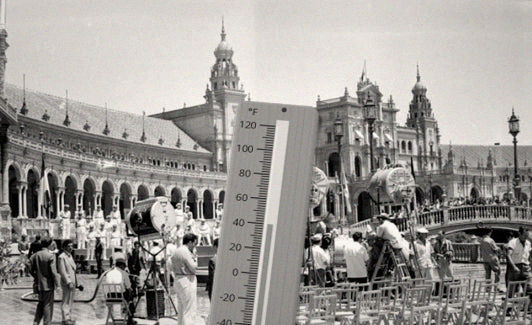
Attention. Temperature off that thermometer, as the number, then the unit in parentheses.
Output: 40 (°F)
